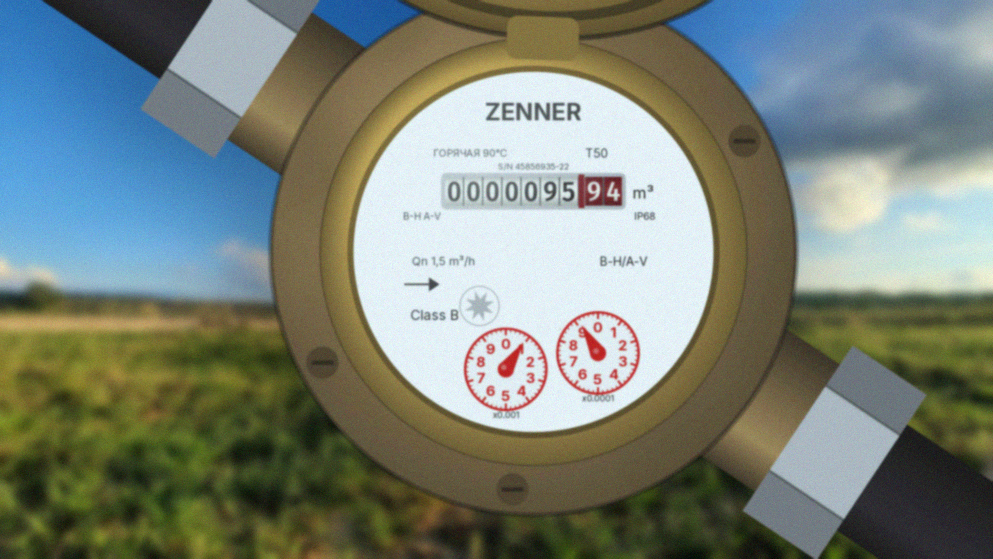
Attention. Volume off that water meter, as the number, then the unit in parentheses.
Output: 95.9409 (m³)
